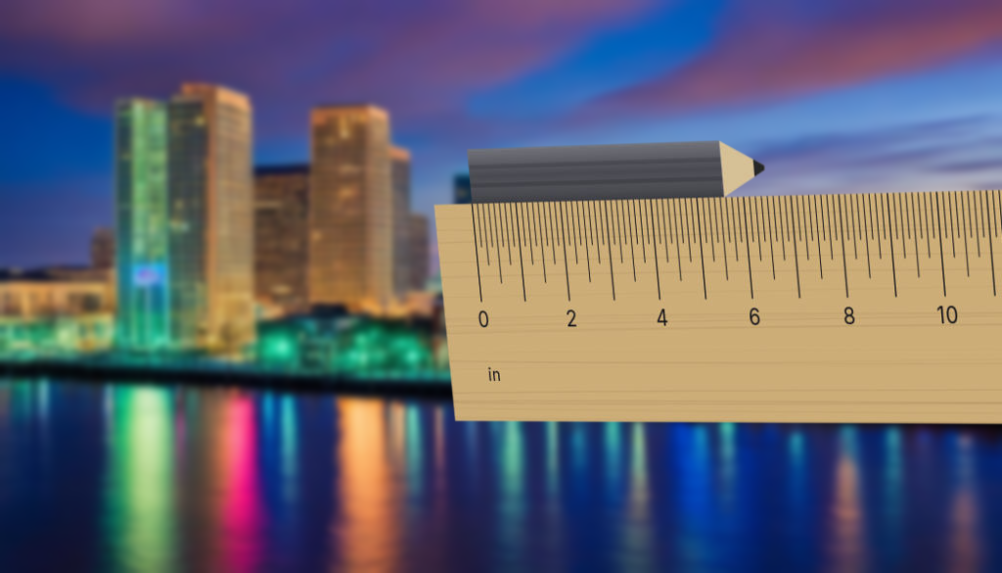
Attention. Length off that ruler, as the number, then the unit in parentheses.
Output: 6.5 (in)
